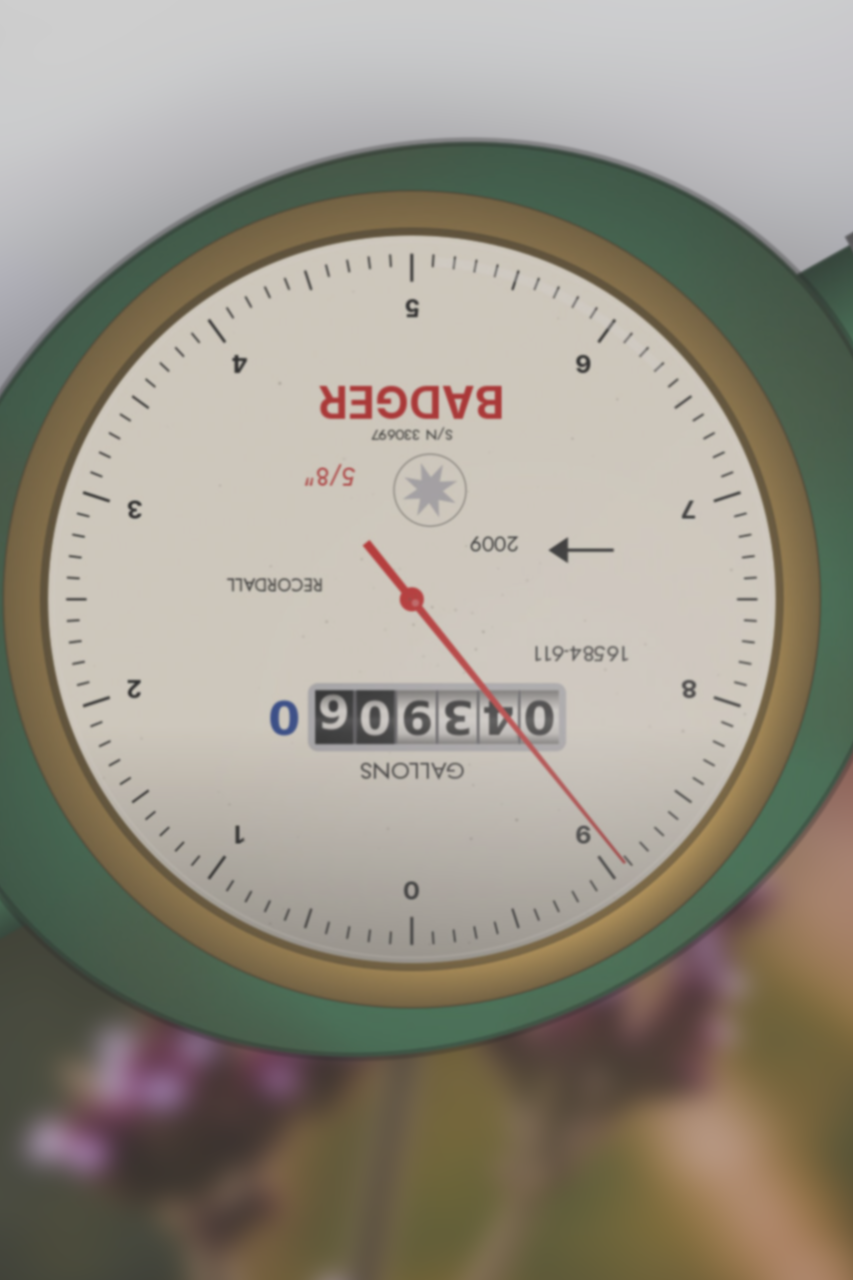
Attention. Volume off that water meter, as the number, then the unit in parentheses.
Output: 439058.9 (gal)
